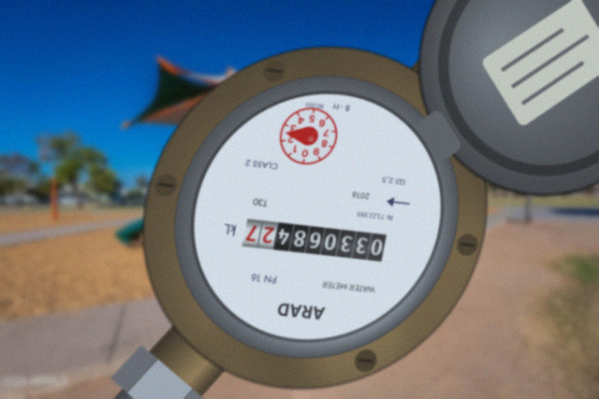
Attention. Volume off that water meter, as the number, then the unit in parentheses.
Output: 330684.272 (kL)
